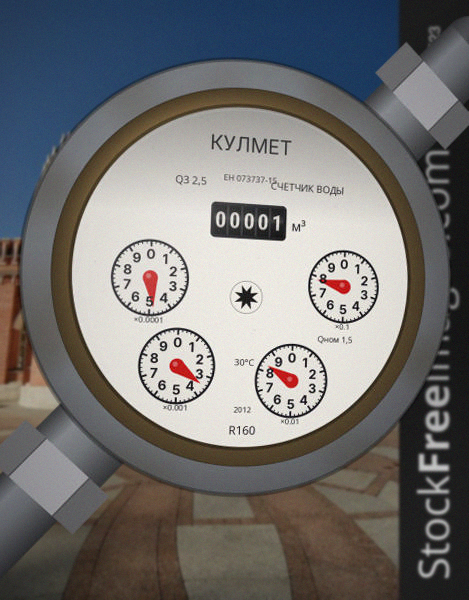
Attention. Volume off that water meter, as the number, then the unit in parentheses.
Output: 1.7834 (m³)
